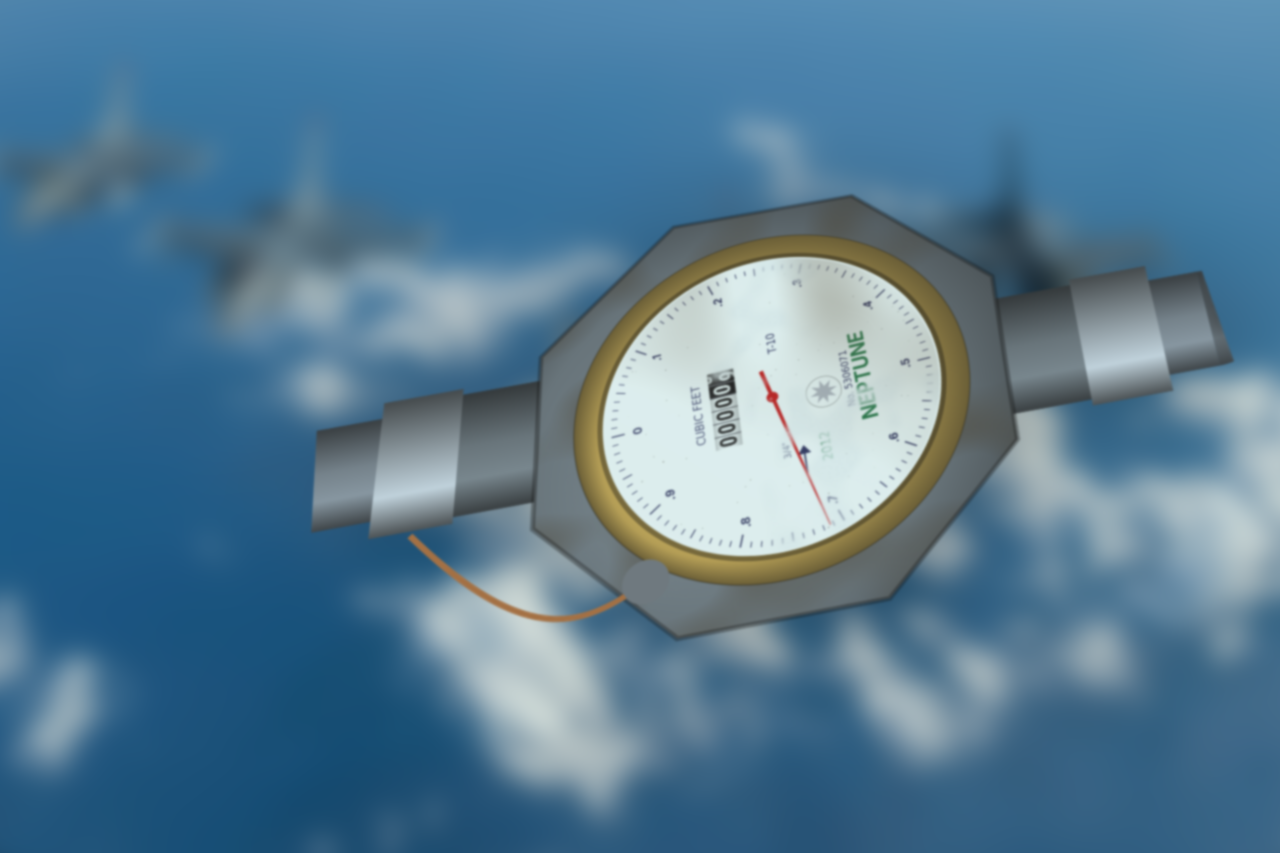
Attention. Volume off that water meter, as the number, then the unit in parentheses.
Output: 8.71 (ft³)
